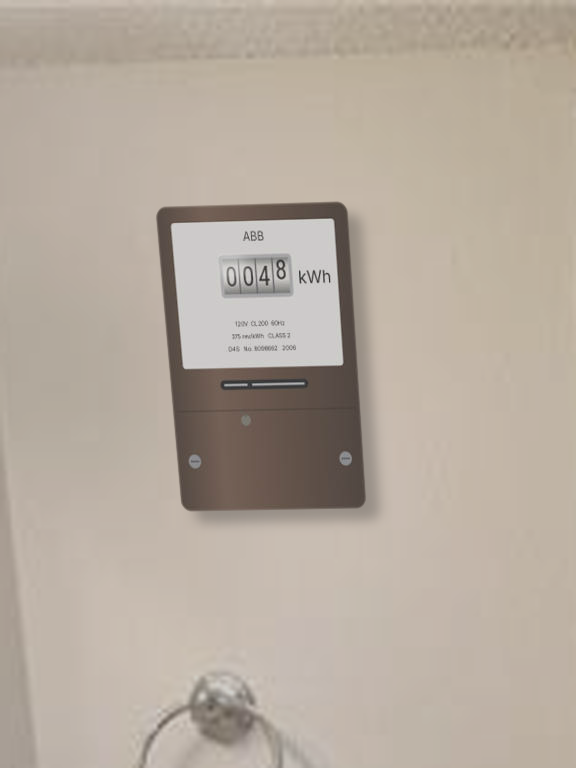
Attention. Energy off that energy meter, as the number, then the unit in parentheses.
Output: 48 (kWh)
